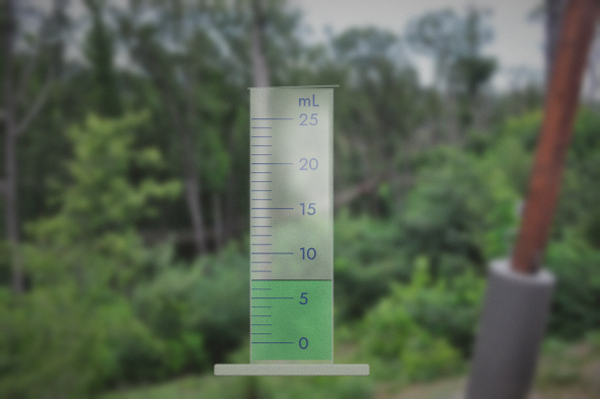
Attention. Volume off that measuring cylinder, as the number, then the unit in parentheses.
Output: 7 (mL)
